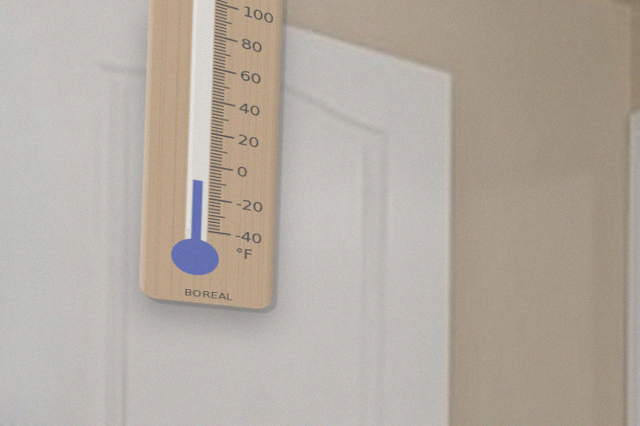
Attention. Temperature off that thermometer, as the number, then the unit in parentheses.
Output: -10 (°F)
